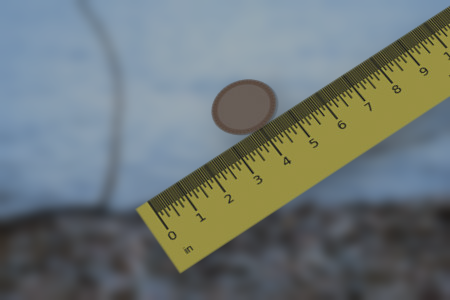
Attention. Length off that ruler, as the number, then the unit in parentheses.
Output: 2 (in)
